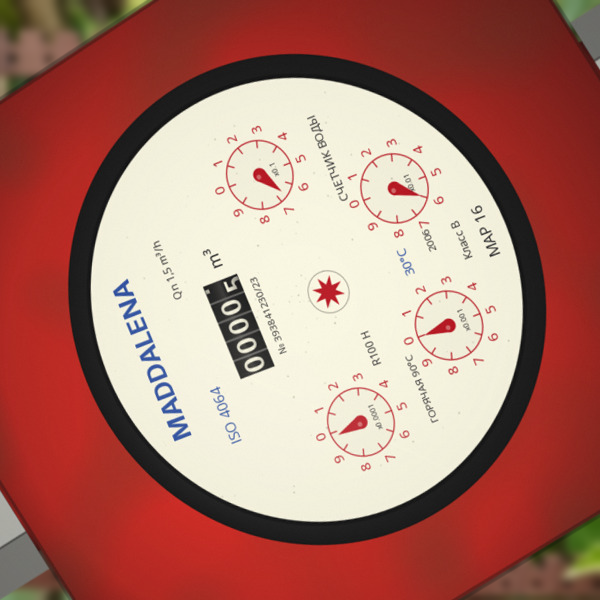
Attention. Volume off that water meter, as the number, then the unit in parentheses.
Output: 4.6599 (m³)
